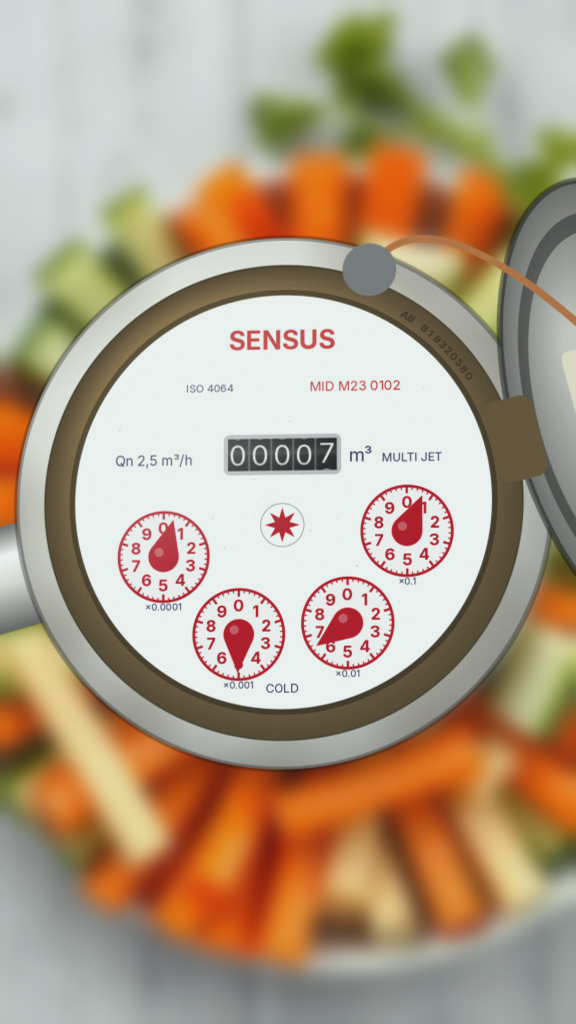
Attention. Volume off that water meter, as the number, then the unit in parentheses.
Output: 7.0650 (m³)
